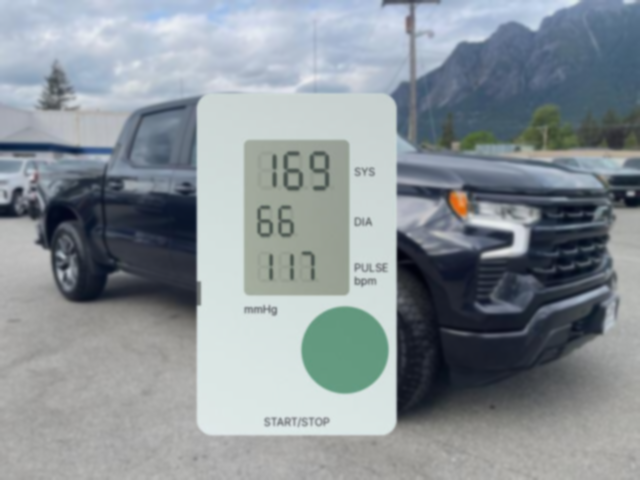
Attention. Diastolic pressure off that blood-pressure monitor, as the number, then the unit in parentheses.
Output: 66 (mmHg)
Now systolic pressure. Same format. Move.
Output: 169 (mmHg)
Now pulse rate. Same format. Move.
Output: 117 (bpm)
